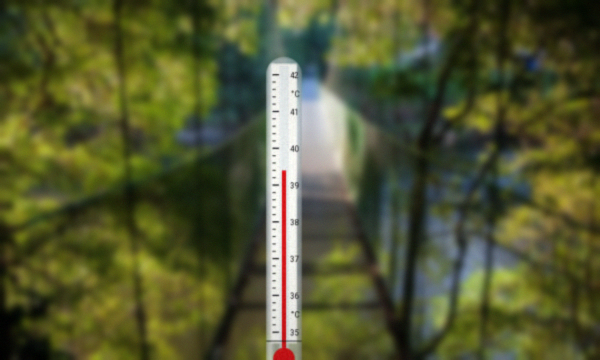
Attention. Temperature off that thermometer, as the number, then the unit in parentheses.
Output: 39.4 (°C)
